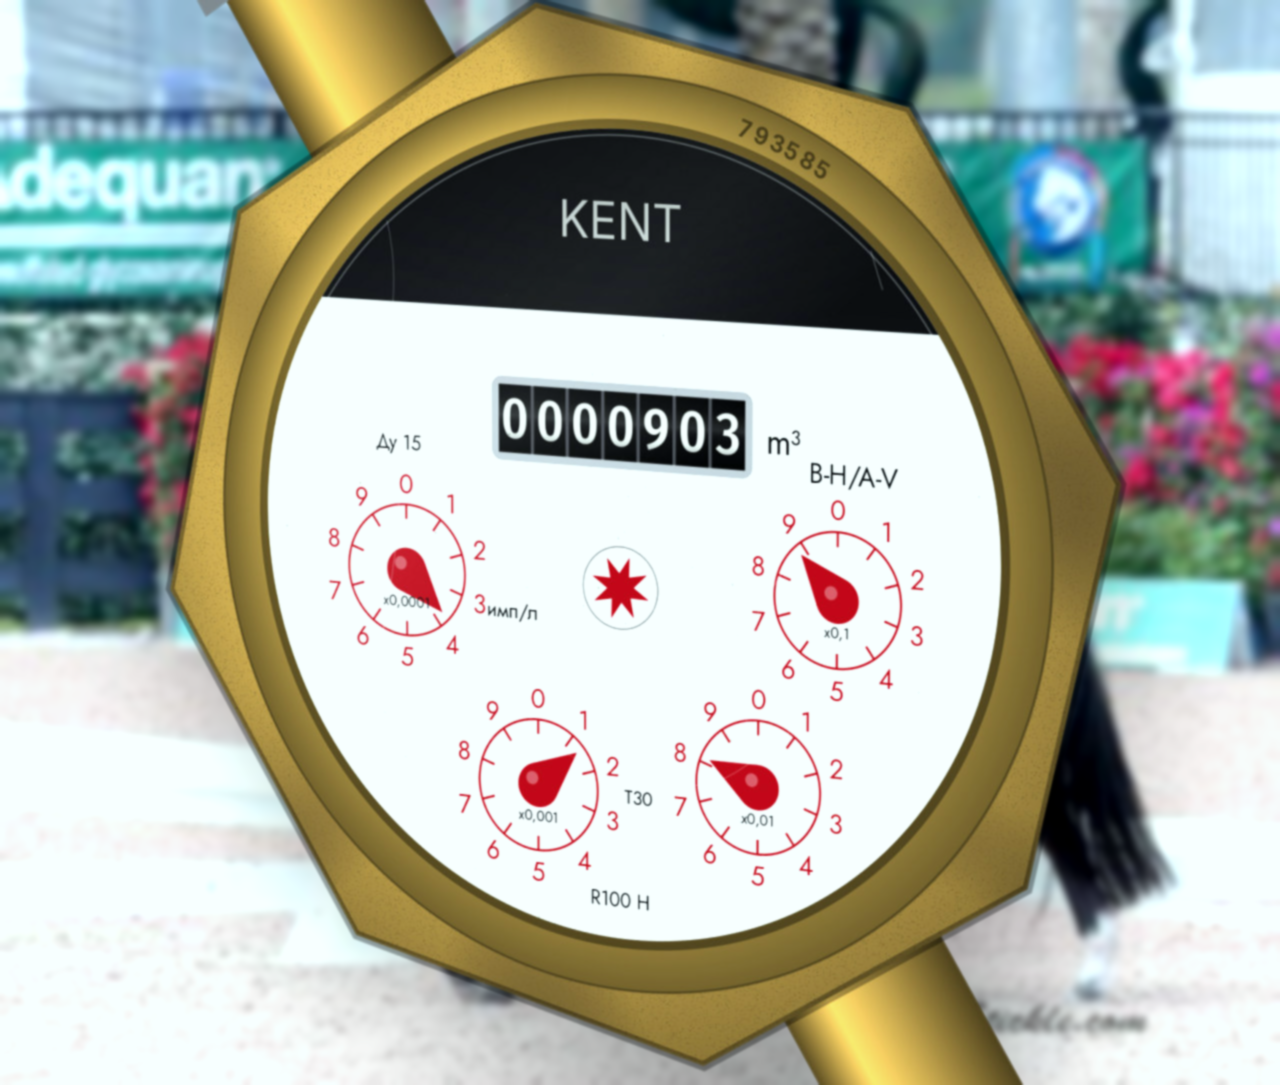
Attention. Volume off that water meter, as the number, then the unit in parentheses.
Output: 903.8813 (m³)
